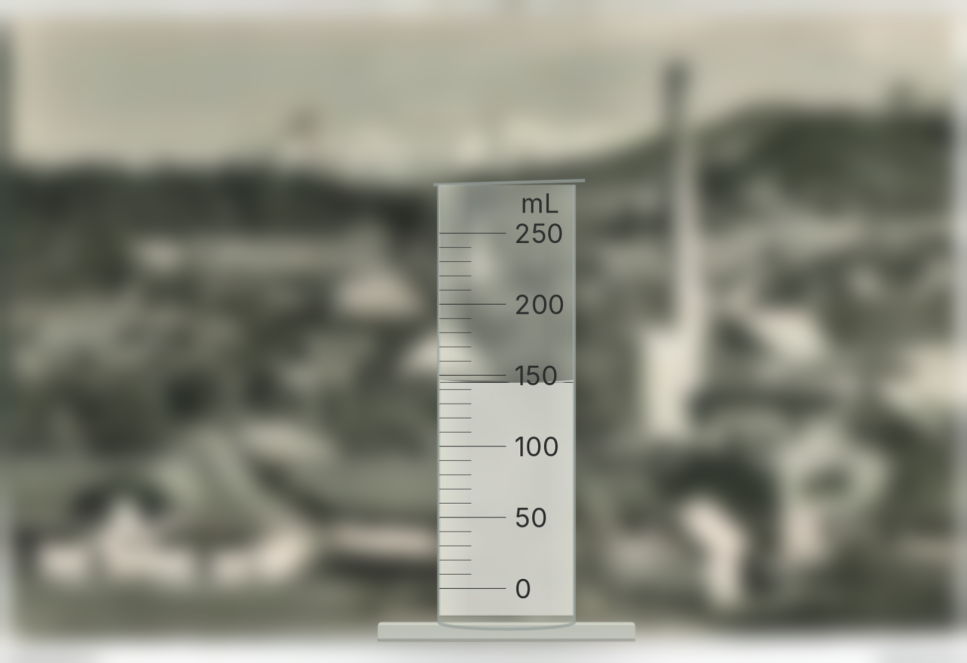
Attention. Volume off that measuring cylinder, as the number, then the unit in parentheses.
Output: 145 (mL)
